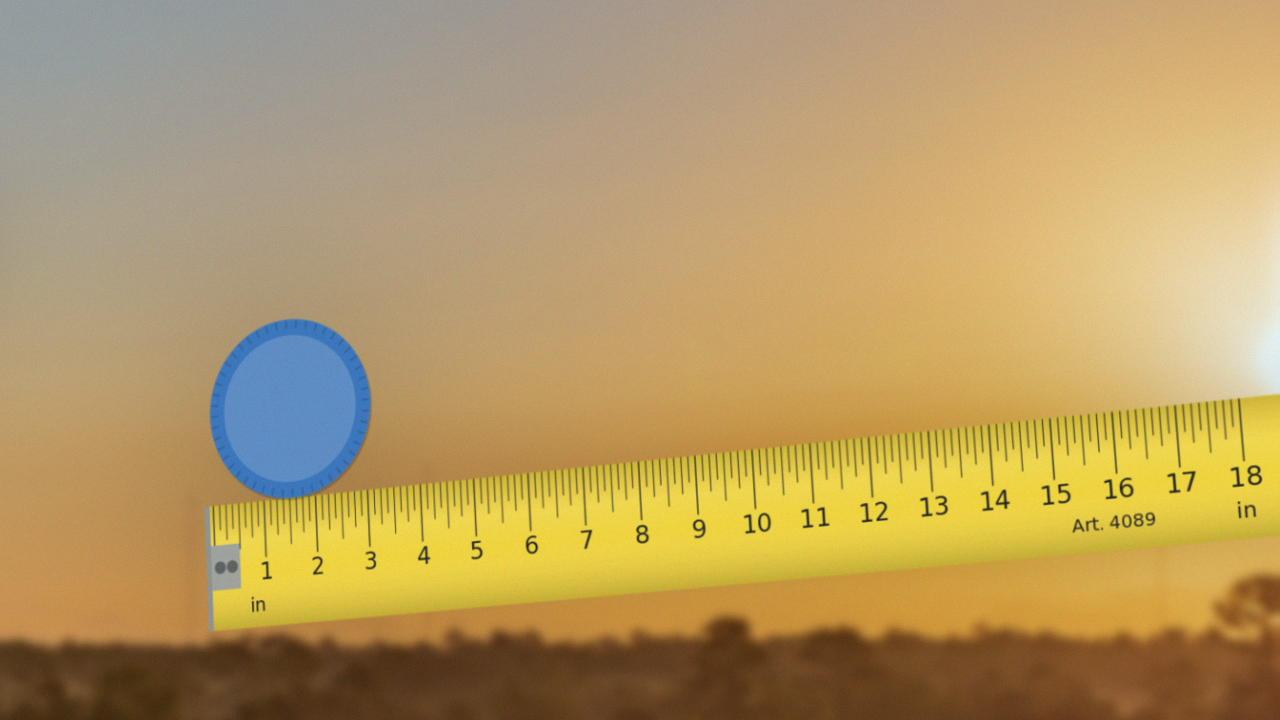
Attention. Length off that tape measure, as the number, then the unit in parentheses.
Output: 3.125 (in)
